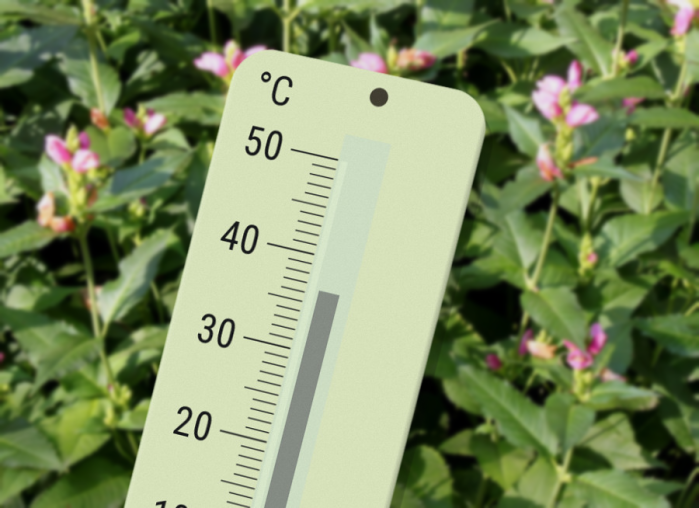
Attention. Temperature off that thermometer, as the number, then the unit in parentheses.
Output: 36.5 (°C)
